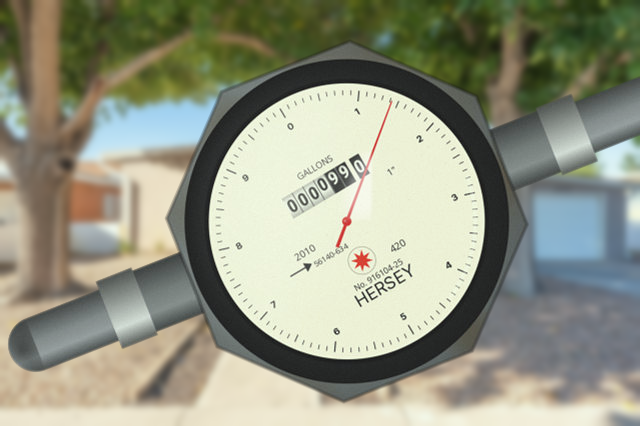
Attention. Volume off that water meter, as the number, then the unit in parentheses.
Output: 991.4 (gal)
